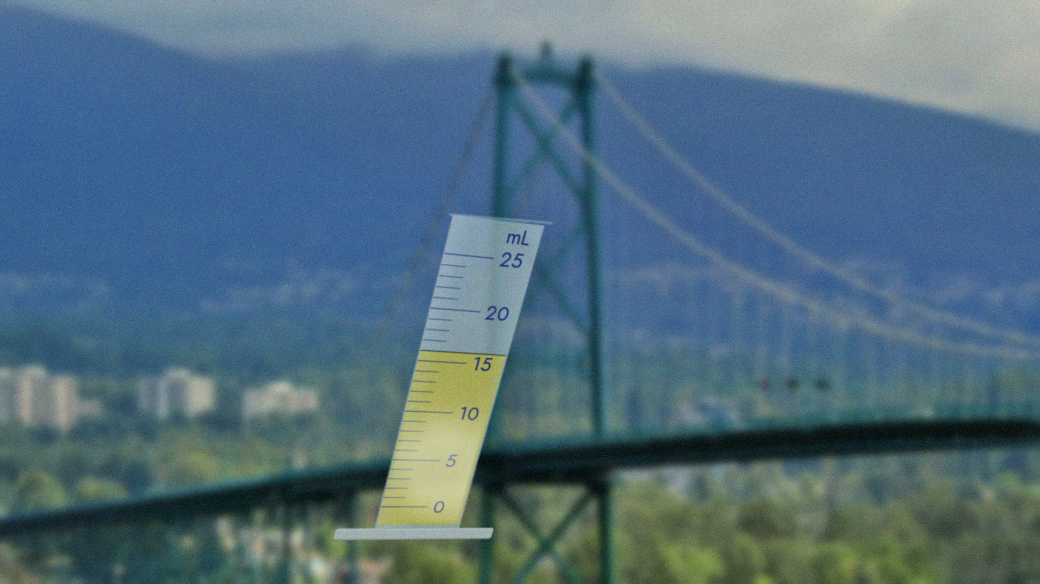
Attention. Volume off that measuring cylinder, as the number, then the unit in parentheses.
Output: 16 (mL)
